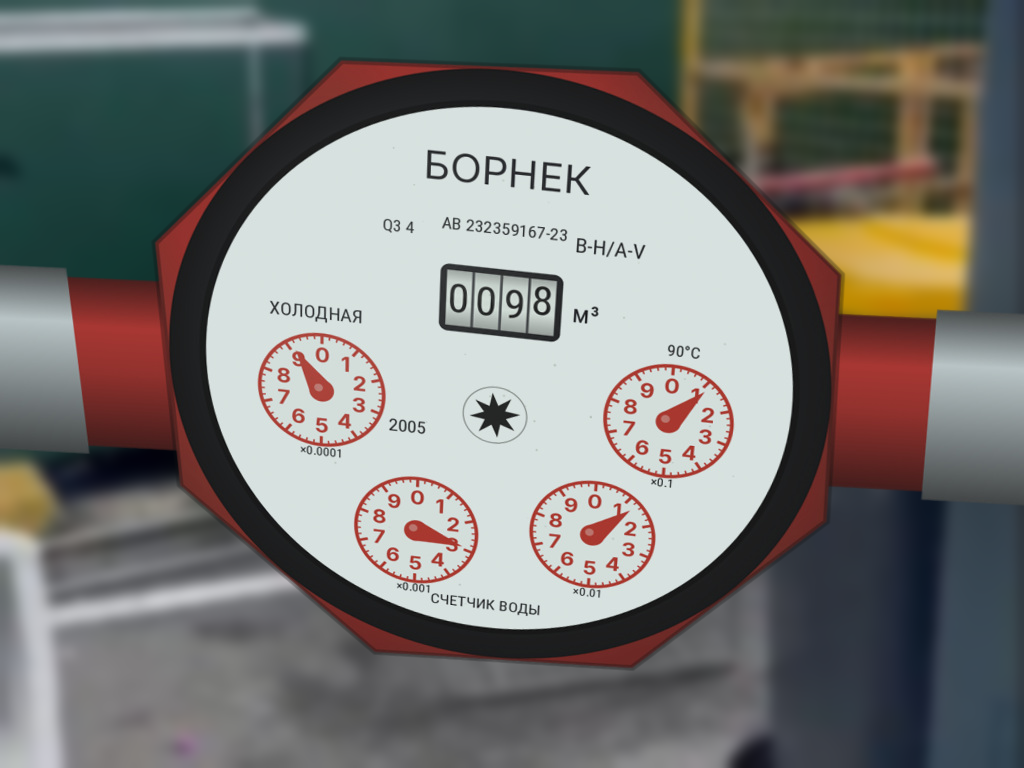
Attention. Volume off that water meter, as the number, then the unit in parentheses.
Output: 98.1129 (m³)
